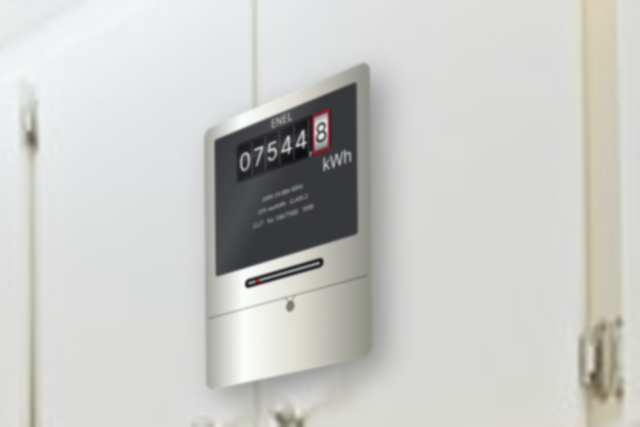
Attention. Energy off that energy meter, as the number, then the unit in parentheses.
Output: 7544.8 (kWh)
